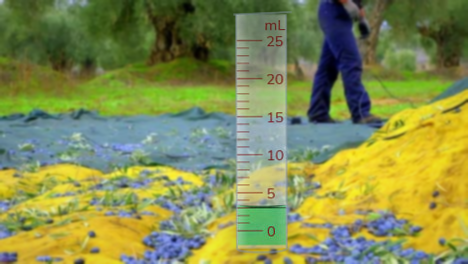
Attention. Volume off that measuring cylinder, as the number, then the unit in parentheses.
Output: 3 (mL)
